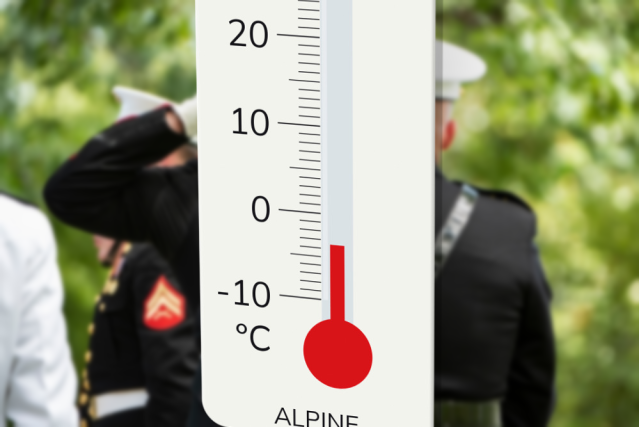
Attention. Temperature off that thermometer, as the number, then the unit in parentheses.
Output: -3.5 (°C)
